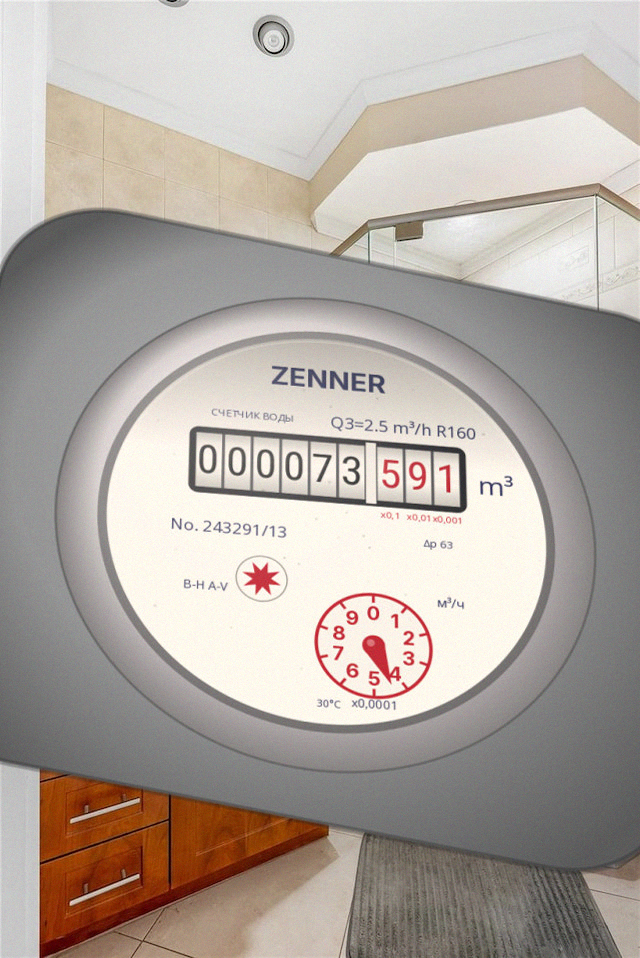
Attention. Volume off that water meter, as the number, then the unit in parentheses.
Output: 73.5914 (m³)
